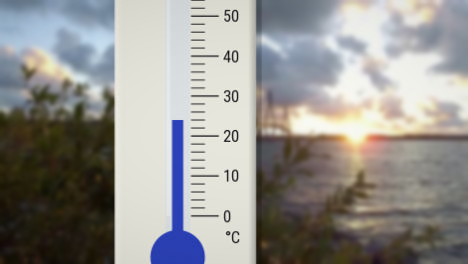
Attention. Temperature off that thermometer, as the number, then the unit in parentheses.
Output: 24 (°C)
